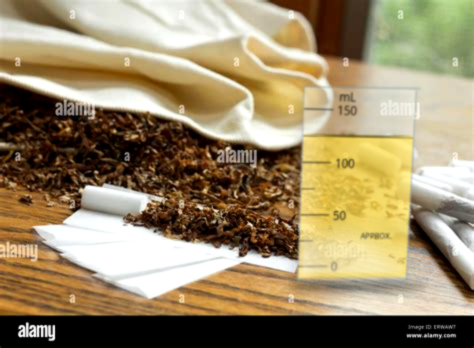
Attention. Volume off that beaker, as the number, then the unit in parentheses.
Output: 125 (mL)
